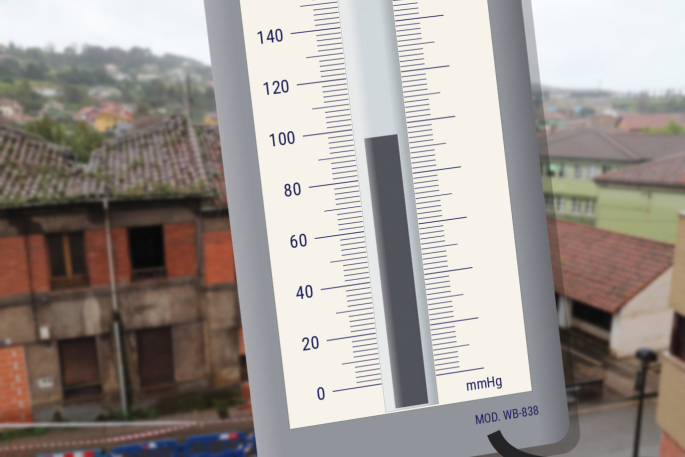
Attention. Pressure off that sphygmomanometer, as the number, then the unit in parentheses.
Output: 96 (mmHg)
